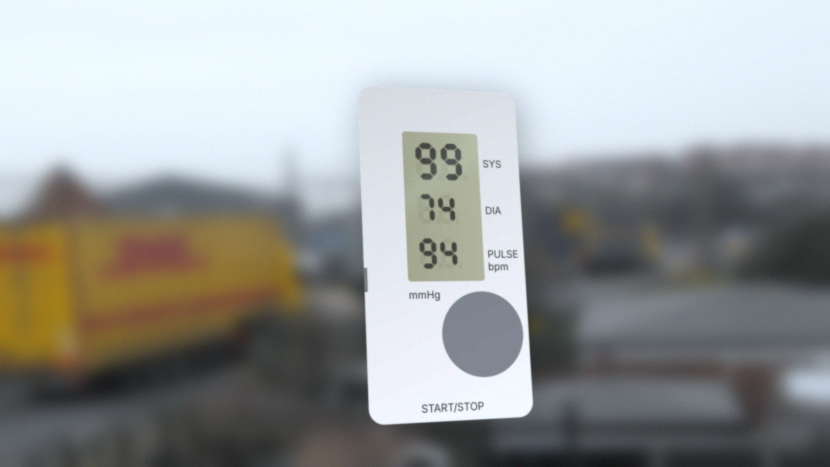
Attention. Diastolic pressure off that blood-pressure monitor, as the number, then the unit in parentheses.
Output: 74 (mmHg)
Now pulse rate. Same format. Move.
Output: 94 (bpm)
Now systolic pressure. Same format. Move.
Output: 99 (mmHg)
